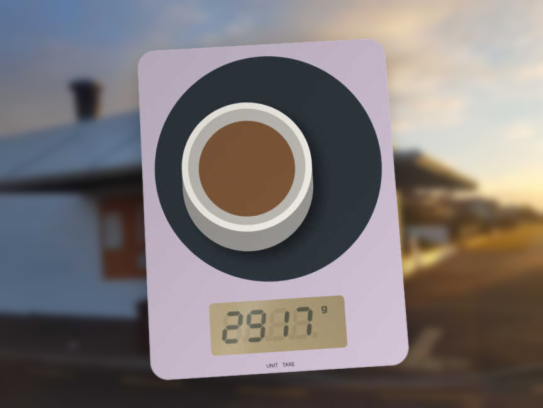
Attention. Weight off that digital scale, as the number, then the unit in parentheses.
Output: 2917 (g)
